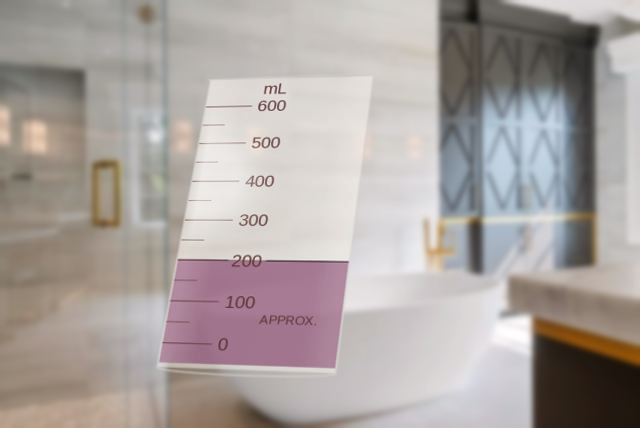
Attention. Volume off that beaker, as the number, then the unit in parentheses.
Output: 200 (mL)
